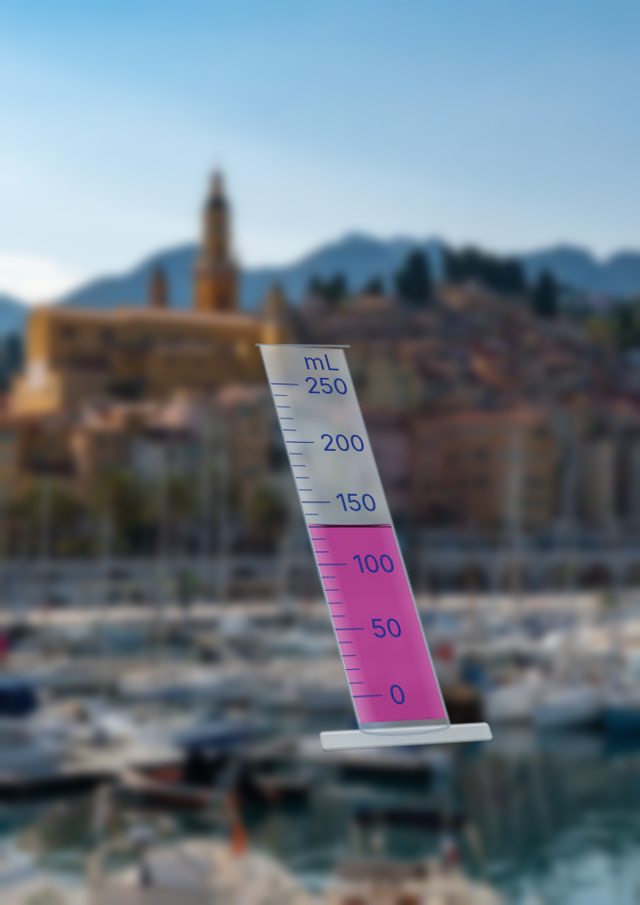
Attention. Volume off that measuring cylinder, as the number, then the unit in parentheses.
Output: 130 (mL)
